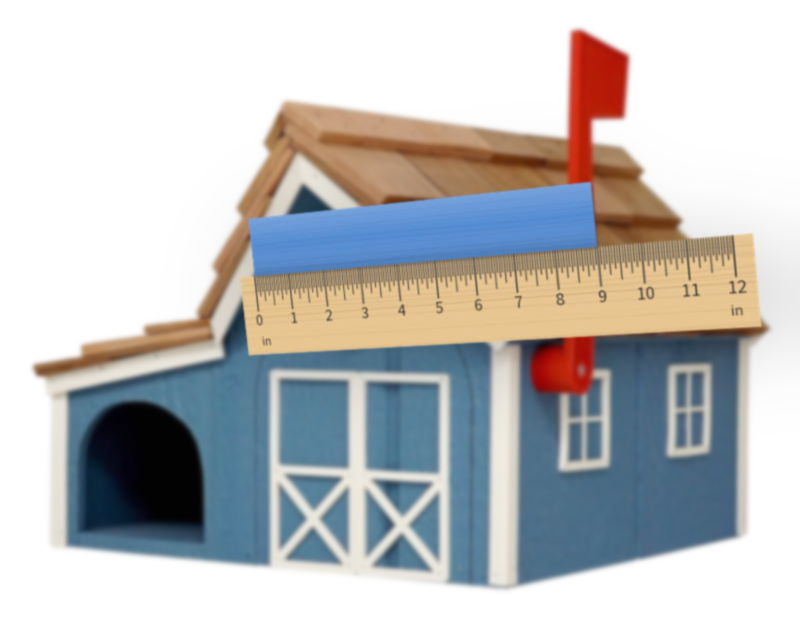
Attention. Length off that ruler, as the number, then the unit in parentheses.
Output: 9 (in)
